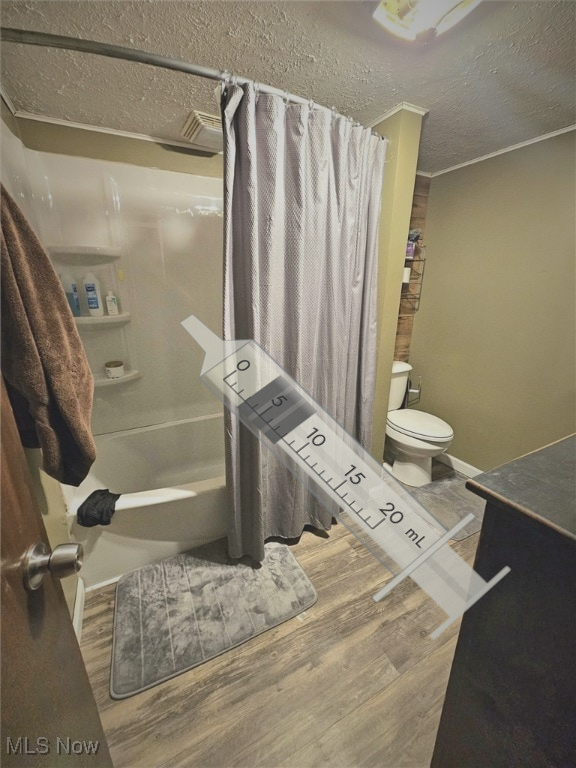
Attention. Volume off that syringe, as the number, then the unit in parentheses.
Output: 3 (mL)
